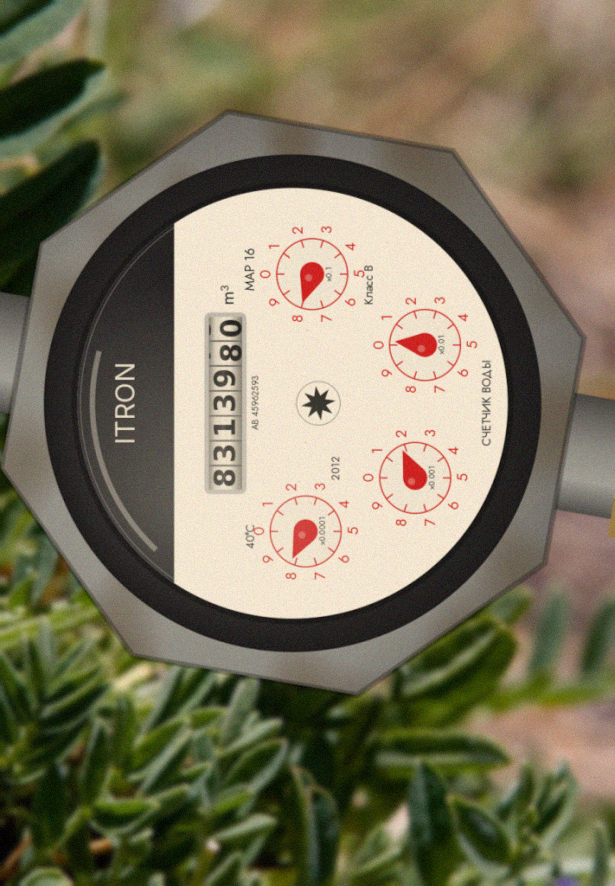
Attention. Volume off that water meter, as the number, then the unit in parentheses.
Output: 8313979.8018 (m³)
